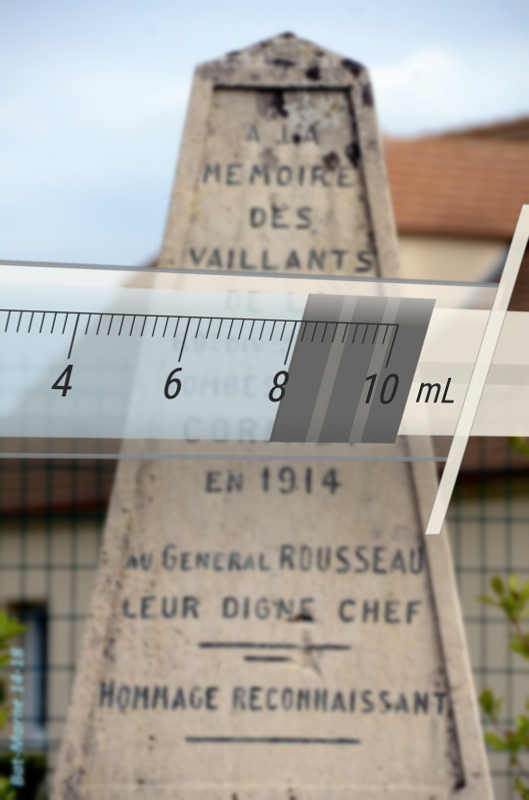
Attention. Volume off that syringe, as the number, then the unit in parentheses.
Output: 8.1 (mL)
